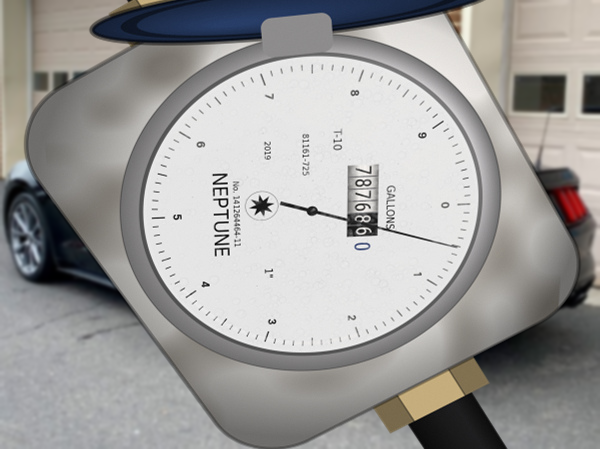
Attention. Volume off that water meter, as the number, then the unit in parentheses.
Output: 7876860.5 (gal)
